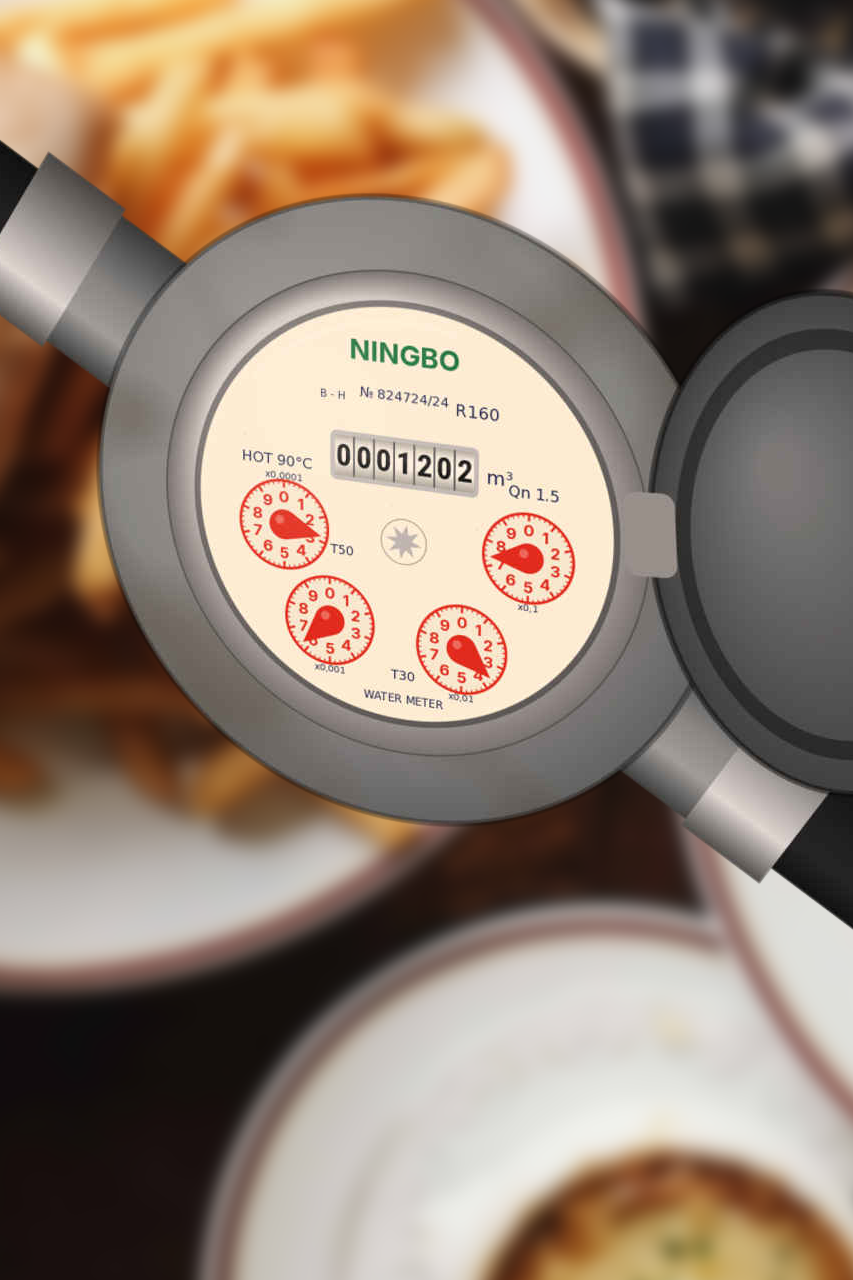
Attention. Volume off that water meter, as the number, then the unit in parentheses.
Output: 1202.7362 (m³)
